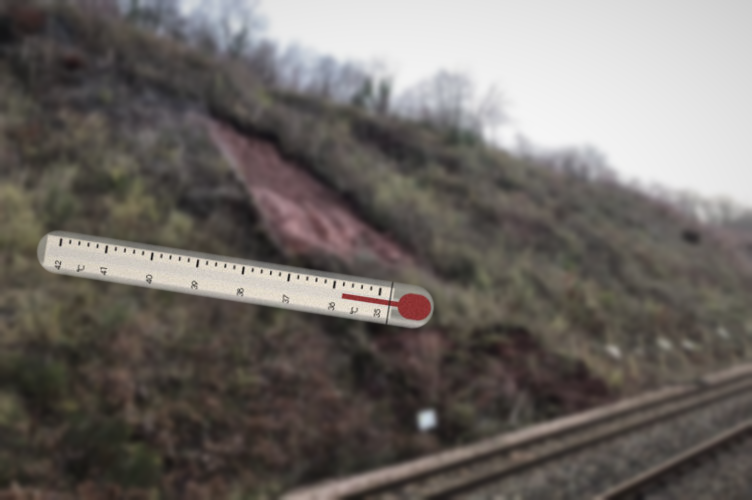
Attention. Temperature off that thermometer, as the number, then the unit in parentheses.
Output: 35.8 (°C)
